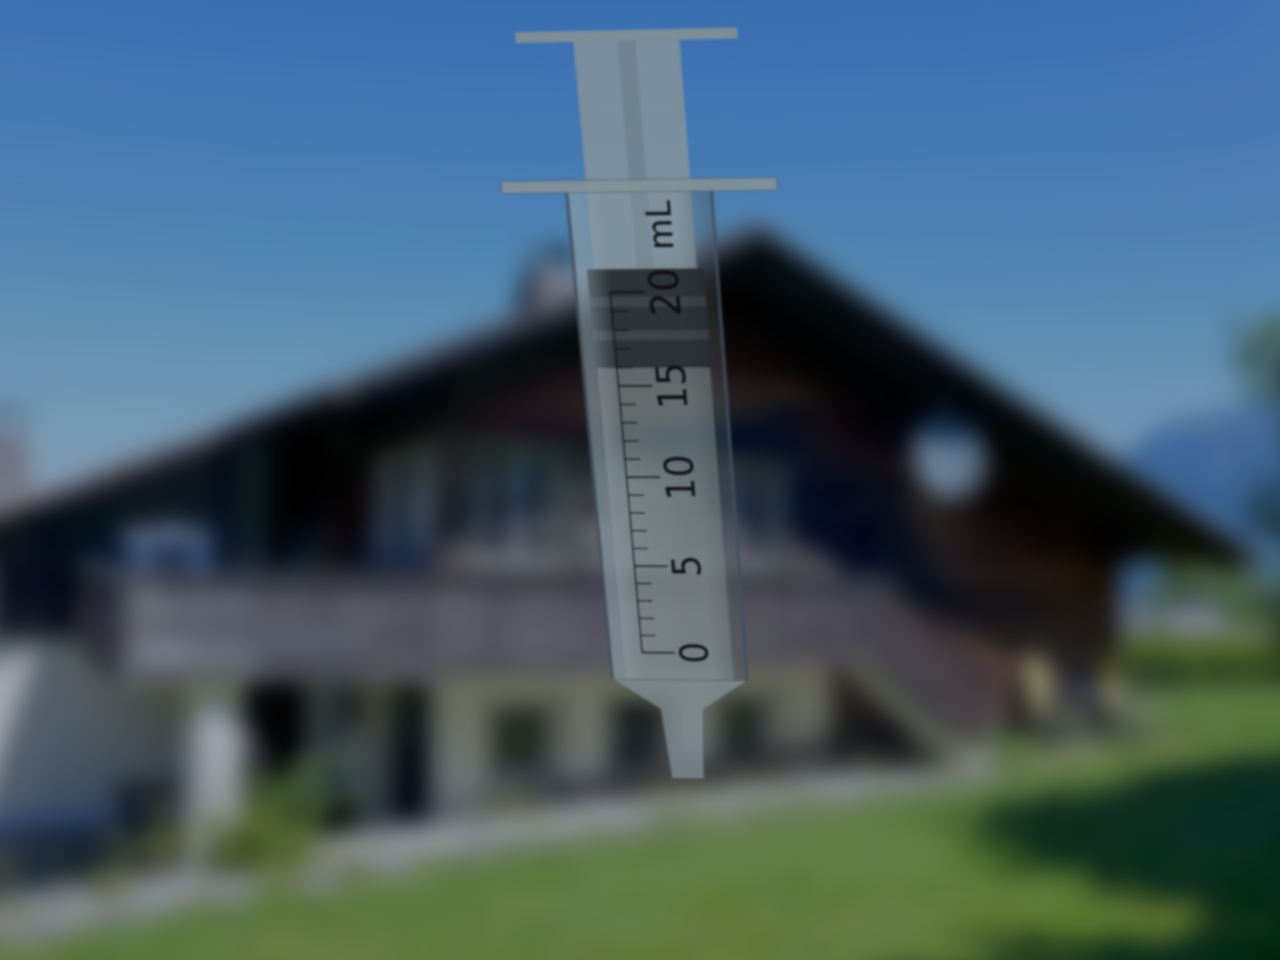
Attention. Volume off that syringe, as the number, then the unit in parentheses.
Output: 16 (mL)
